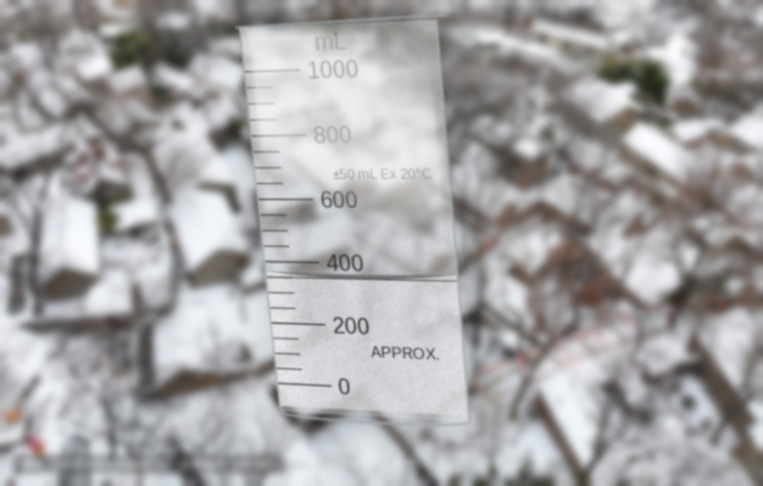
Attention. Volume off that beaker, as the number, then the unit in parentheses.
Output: 350 (mL)
